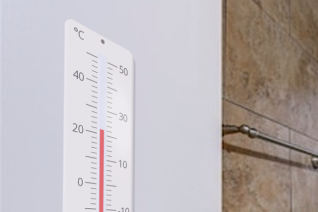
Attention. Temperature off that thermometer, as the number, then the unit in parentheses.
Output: 22 (°C)
